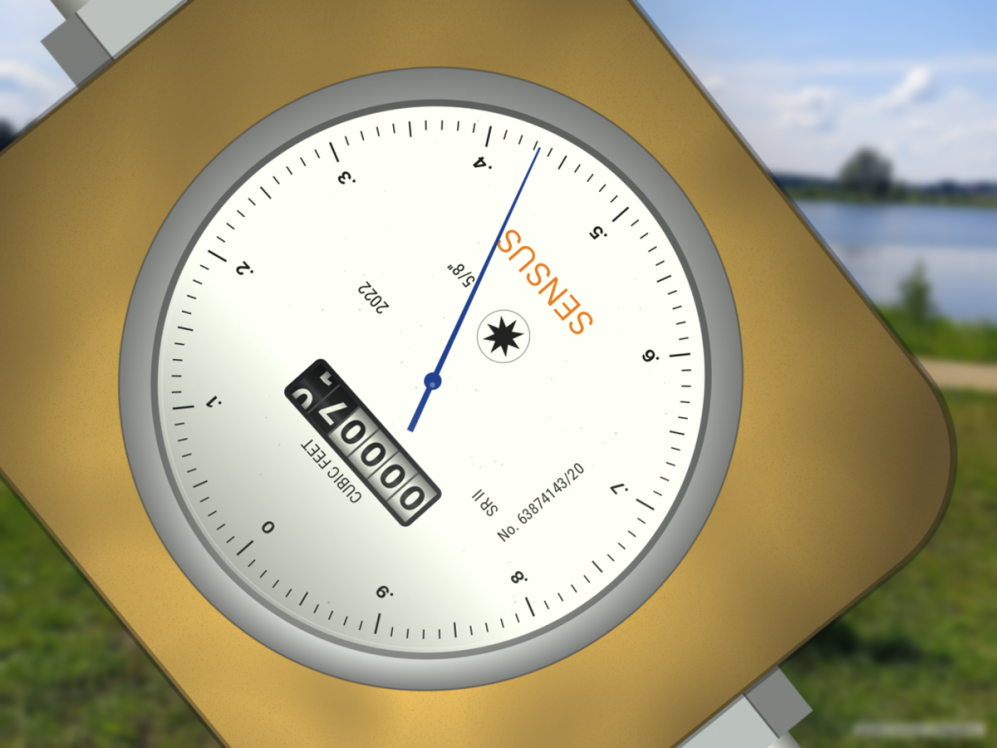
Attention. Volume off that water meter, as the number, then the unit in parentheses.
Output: 70.43 (ft³)
